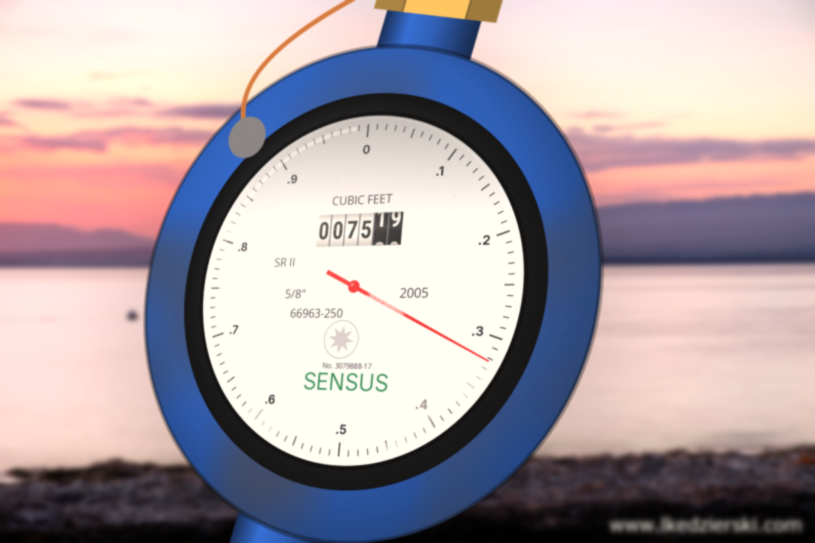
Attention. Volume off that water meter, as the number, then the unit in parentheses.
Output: 7519.32 (ft³)
